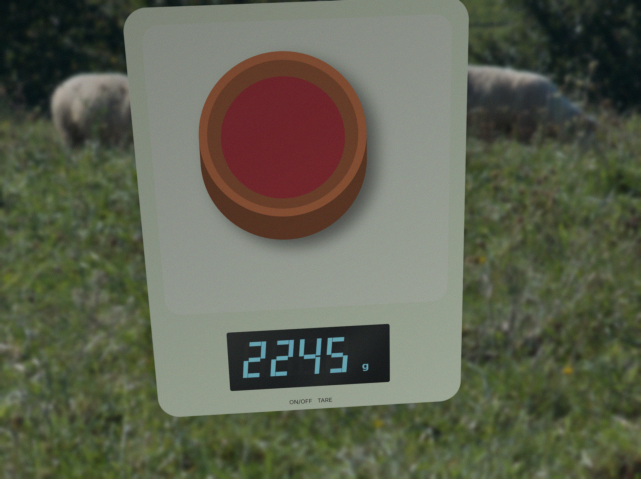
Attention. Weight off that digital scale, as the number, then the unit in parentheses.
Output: 2245 (g)
